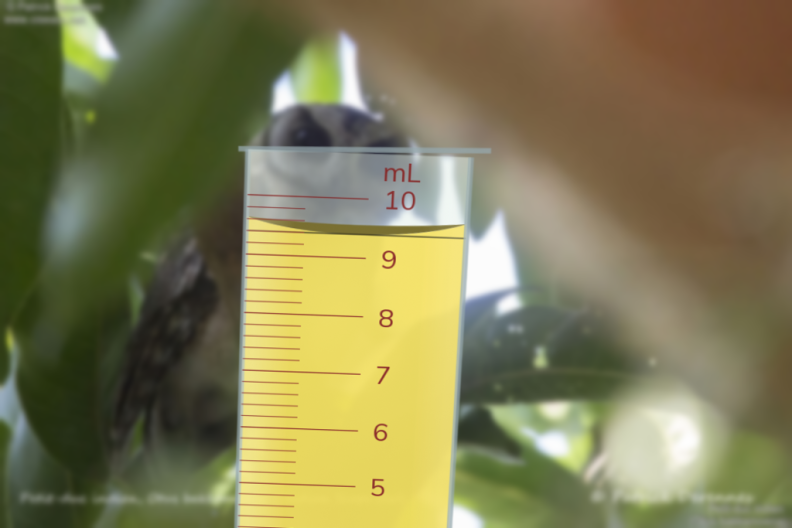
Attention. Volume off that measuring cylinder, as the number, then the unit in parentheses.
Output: 9.4 (mL)
